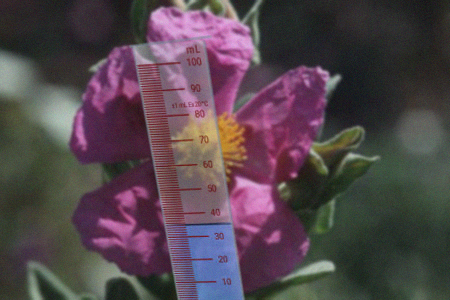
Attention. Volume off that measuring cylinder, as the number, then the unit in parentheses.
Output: 35 (mL)
